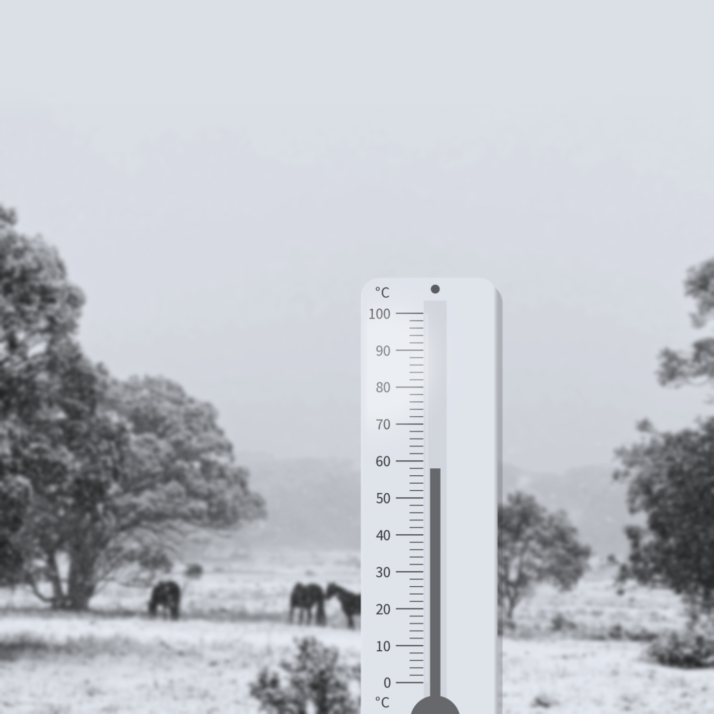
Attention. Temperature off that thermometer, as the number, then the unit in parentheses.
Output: 58 (°C)
